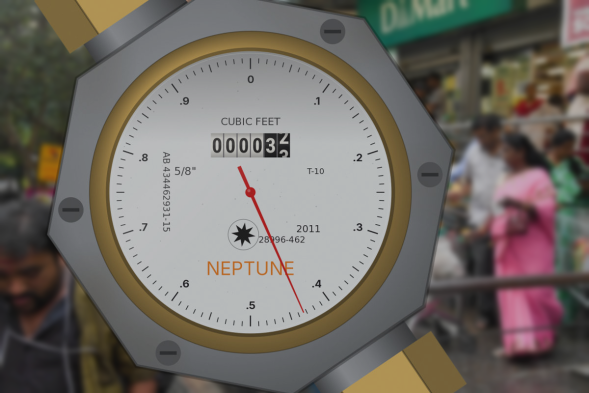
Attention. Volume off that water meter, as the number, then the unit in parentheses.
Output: 32.43 (ft³)
